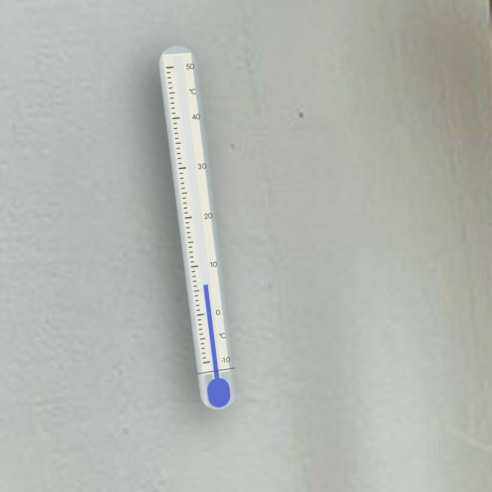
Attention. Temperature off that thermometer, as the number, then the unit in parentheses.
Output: 6 (°C)
